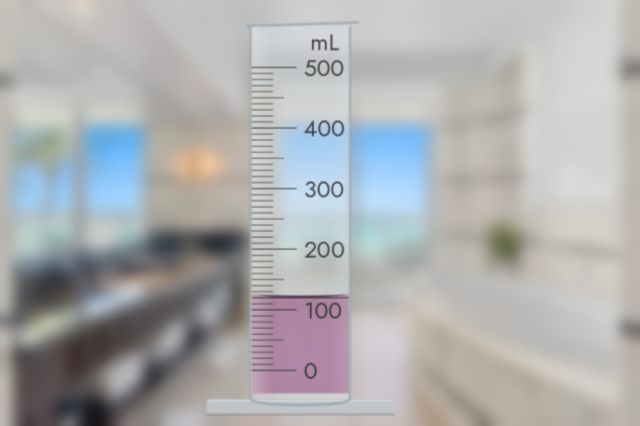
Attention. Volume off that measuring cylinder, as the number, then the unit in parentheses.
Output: 120 (mL)
